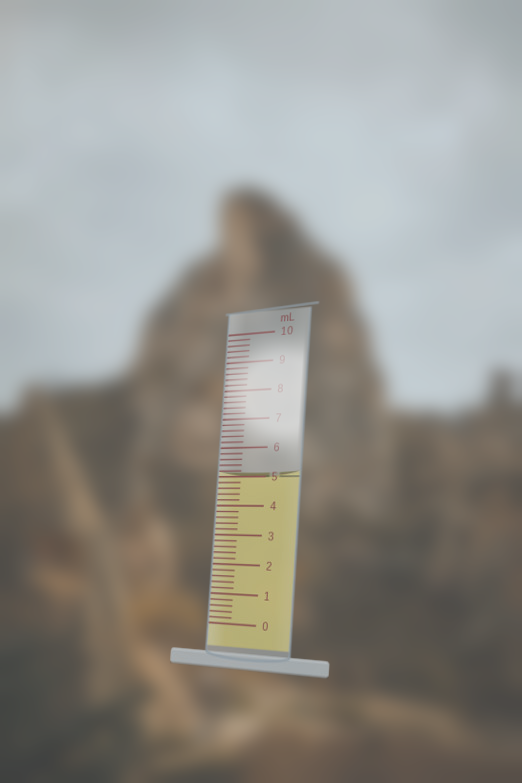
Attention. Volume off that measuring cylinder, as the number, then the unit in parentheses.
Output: 5 (mL)
